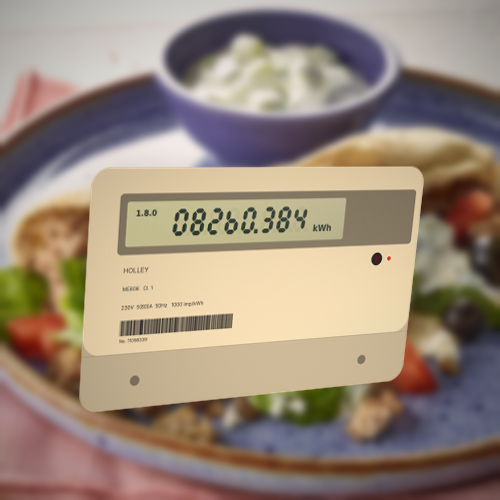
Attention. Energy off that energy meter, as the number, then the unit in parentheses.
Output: 8260.384 (kWh)
